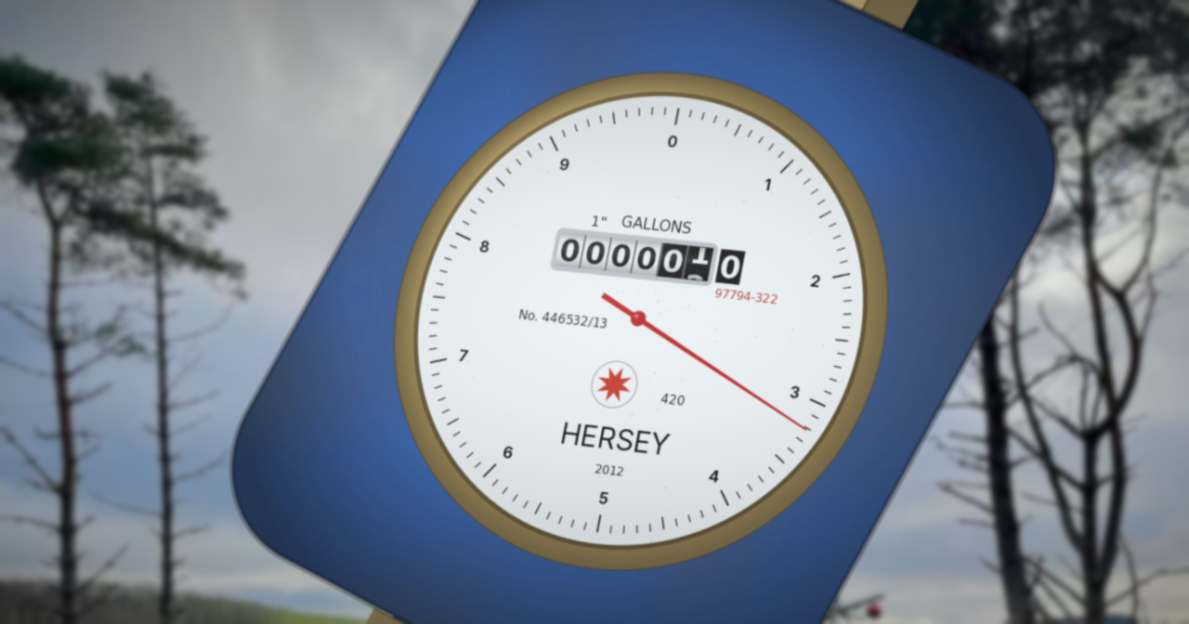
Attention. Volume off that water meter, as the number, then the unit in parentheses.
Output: 13.2 (gal)
